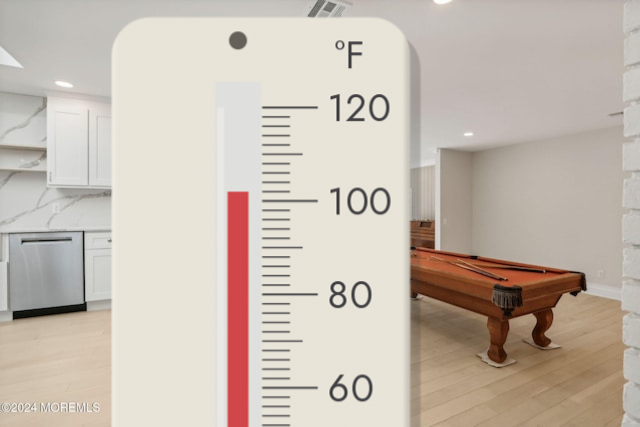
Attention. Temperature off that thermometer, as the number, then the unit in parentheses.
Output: 102 (°F)
